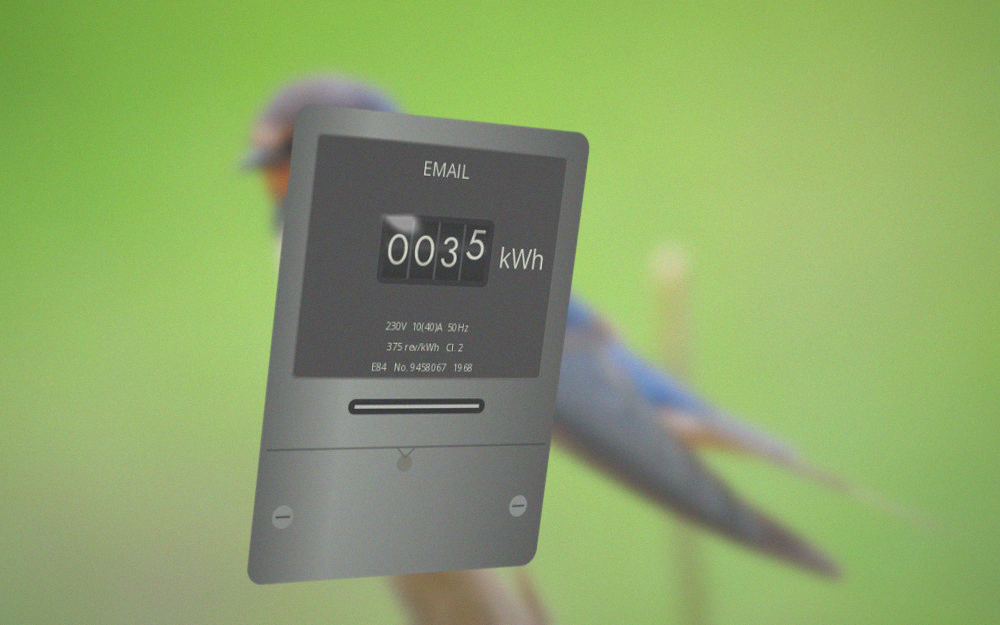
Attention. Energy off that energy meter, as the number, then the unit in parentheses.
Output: 35 (kWh)
